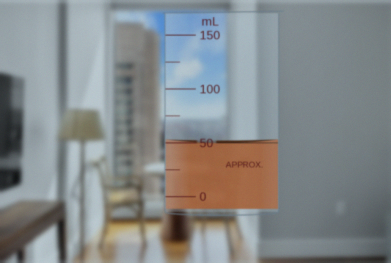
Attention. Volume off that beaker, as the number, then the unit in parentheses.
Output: 50 (mL)
